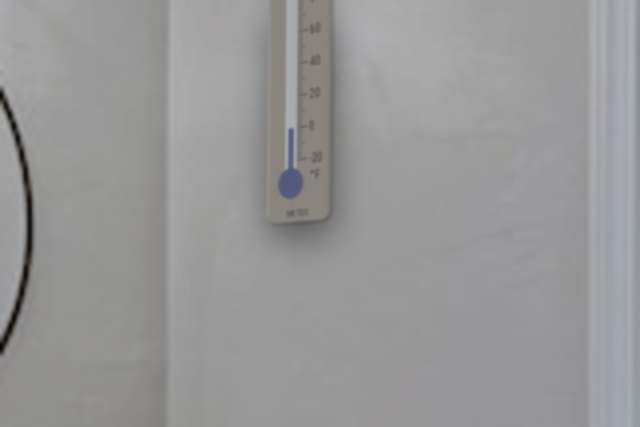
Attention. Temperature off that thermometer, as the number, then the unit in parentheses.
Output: 0 (°F)
